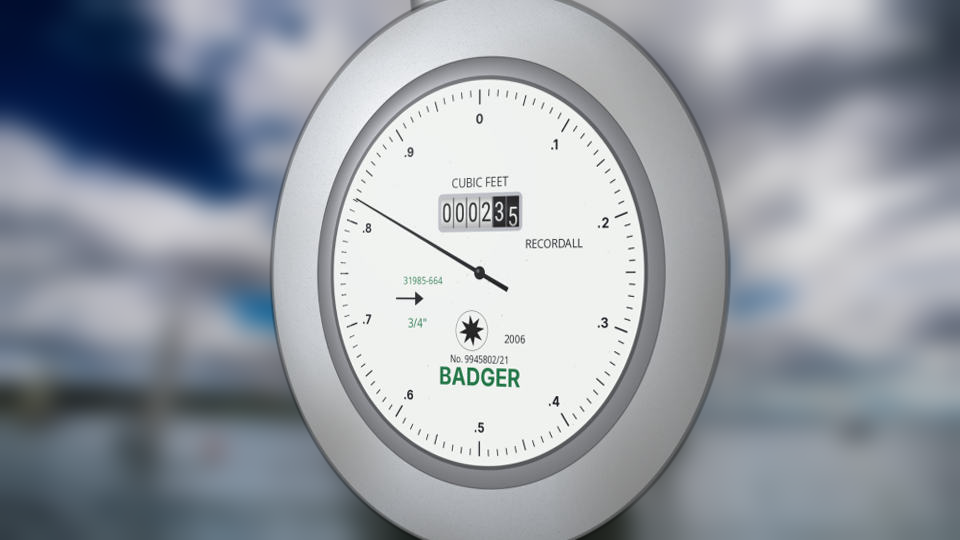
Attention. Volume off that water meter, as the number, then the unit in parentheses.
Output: 234.82 (ft³)
